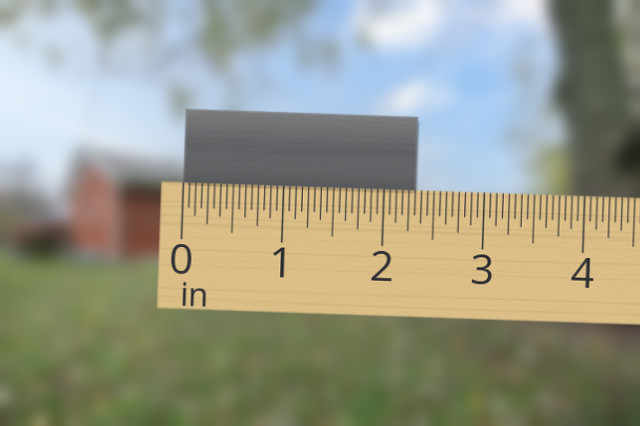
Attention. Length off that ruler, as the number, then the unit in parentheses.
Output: 2.3125 (in)
